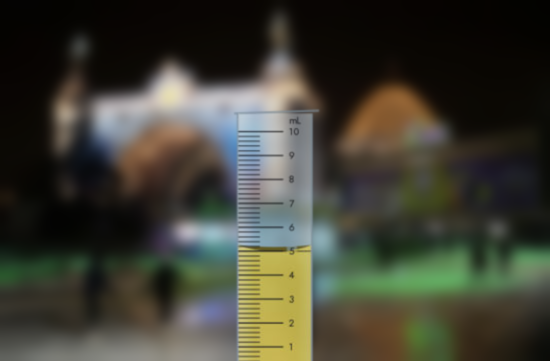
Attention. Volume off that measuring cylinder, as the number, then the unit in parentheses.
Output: 5 (mL)
